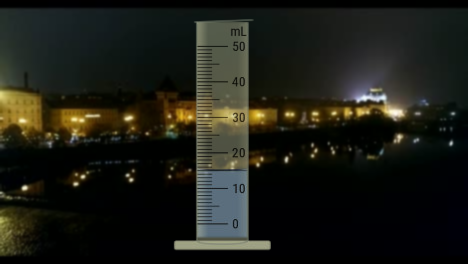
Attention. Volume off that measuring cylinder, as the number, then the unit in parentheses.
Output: 15 (mL)
